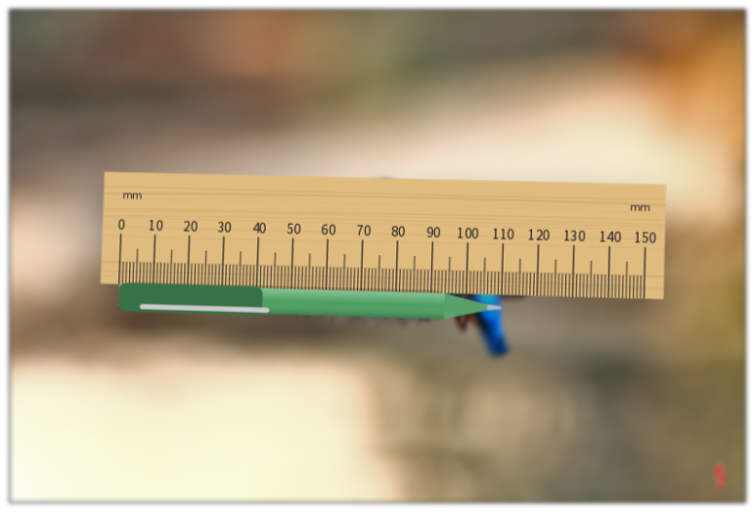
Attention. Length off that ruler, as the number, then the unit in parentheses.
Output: 110 (mm)
